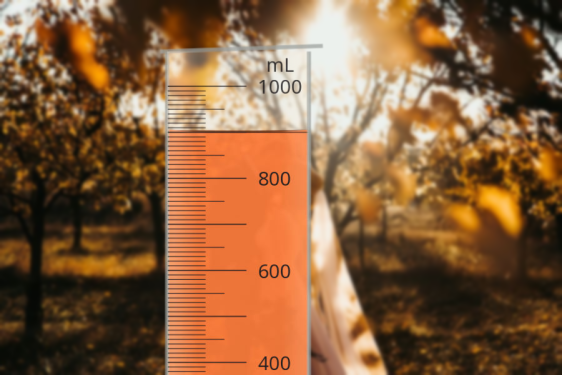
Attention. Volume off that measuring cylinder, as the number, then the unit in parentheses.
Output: 900 (mL)
